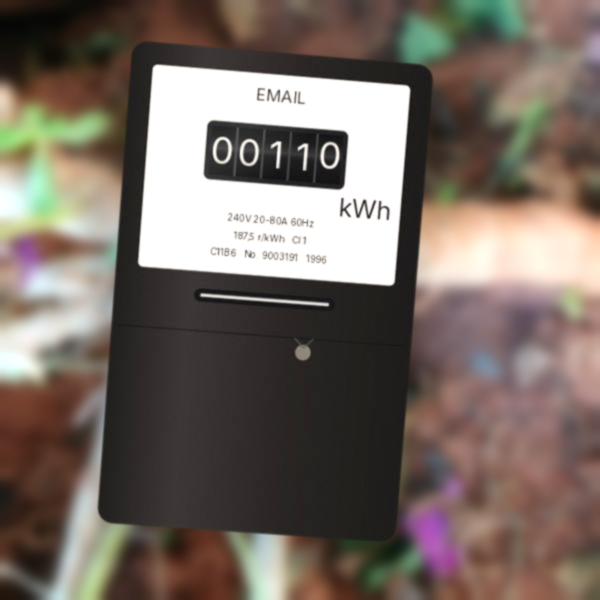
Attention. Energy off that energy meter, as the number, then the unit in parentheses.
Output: 110 (kWh)
